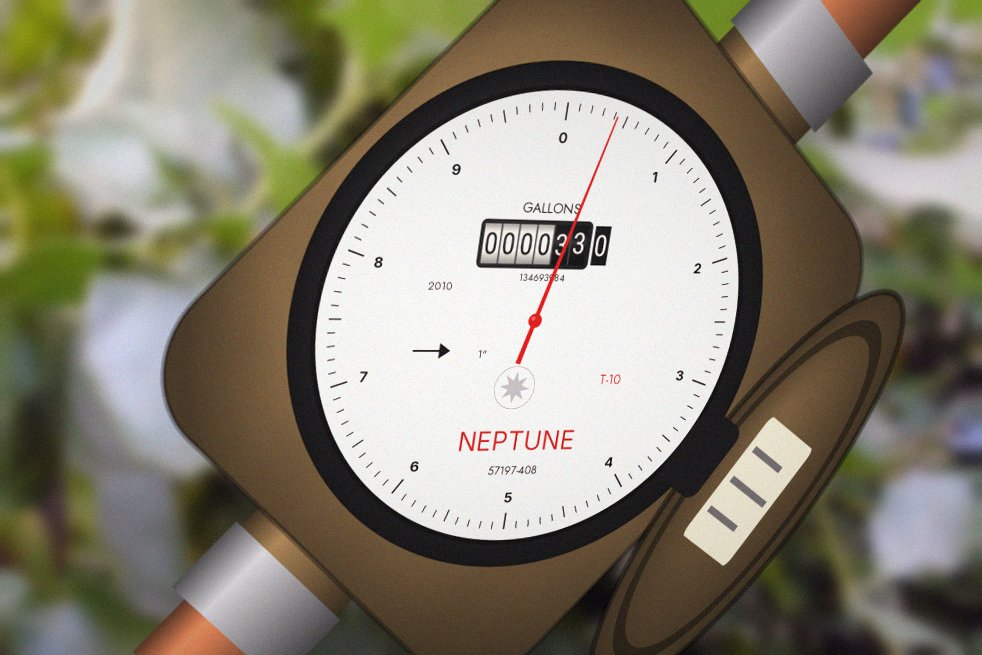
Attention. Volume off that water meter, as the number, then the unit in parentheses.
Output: 330.4 (gal)
